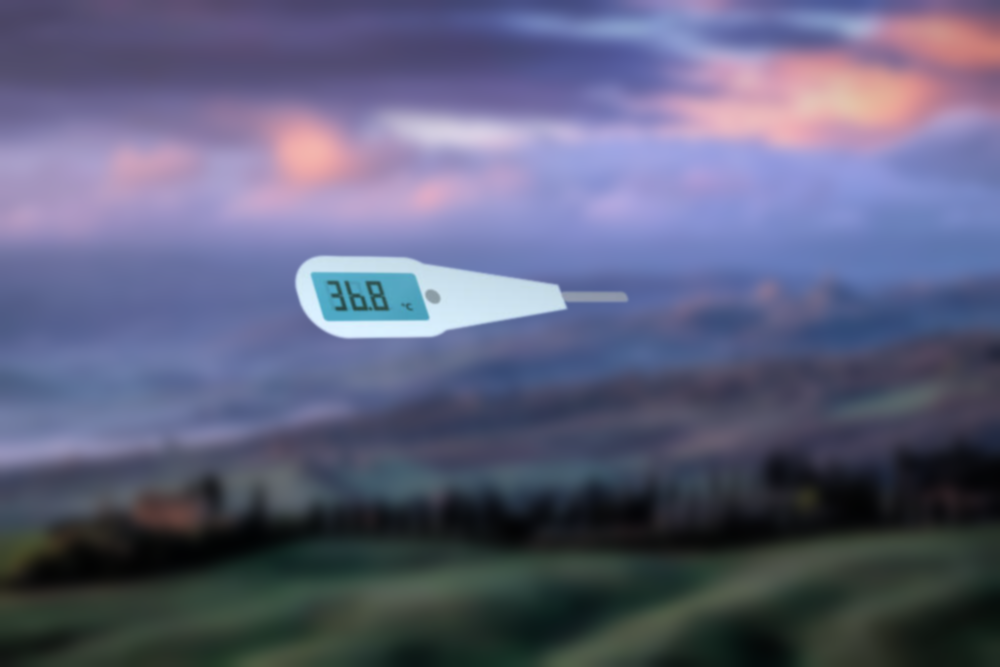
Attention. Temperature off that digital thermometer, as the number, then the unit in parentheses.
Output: 36.8 (°C)
